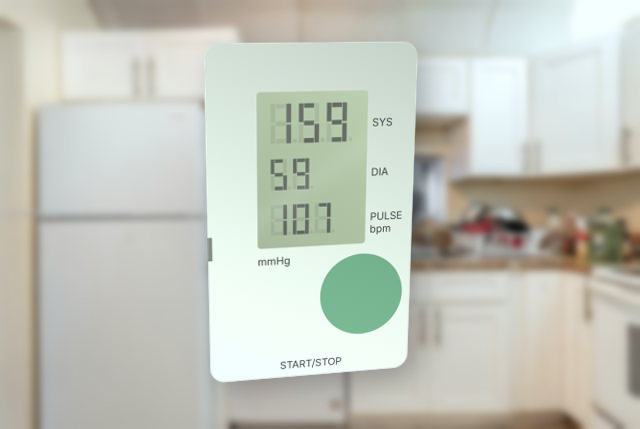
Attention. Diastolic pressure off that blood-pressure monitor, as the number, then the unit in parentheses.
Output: 59 (mmHg)
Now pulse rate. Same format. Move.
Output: 107 (bpm)
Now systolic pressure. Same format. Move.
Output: 159 (mmHg)
